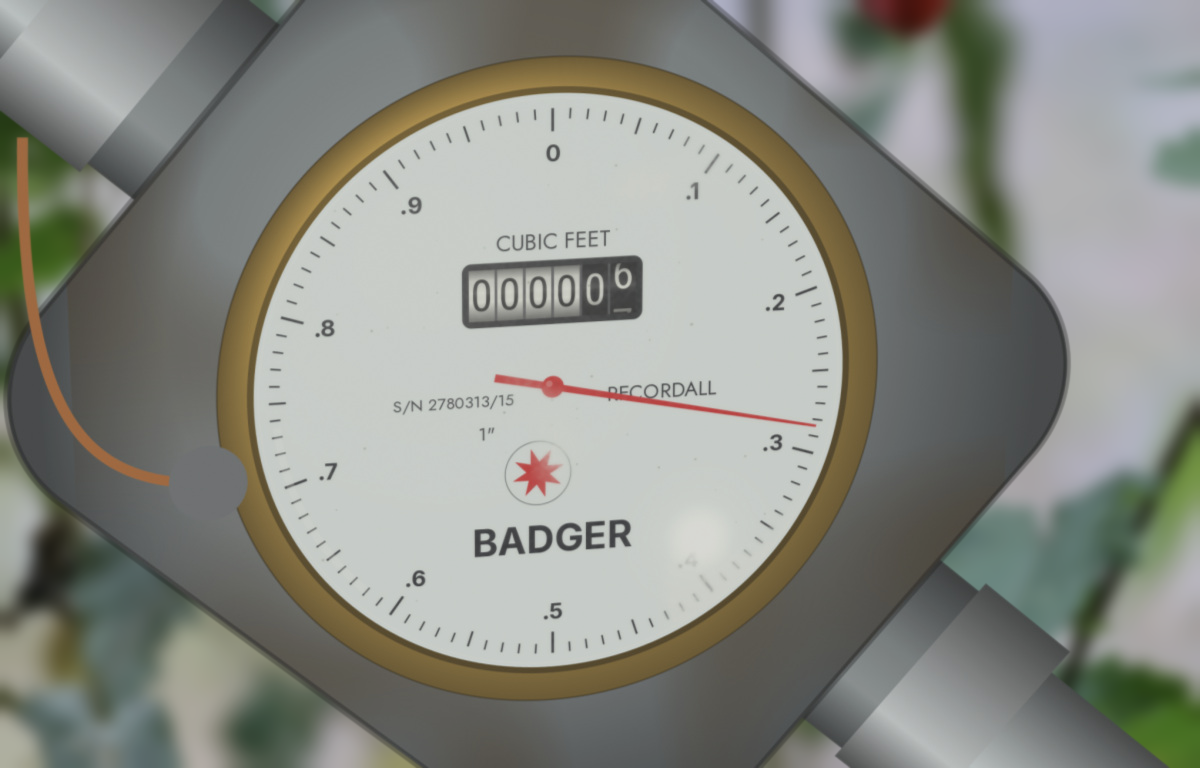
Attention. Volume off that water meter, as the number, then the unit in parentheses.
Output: 6.28 (ft³)
